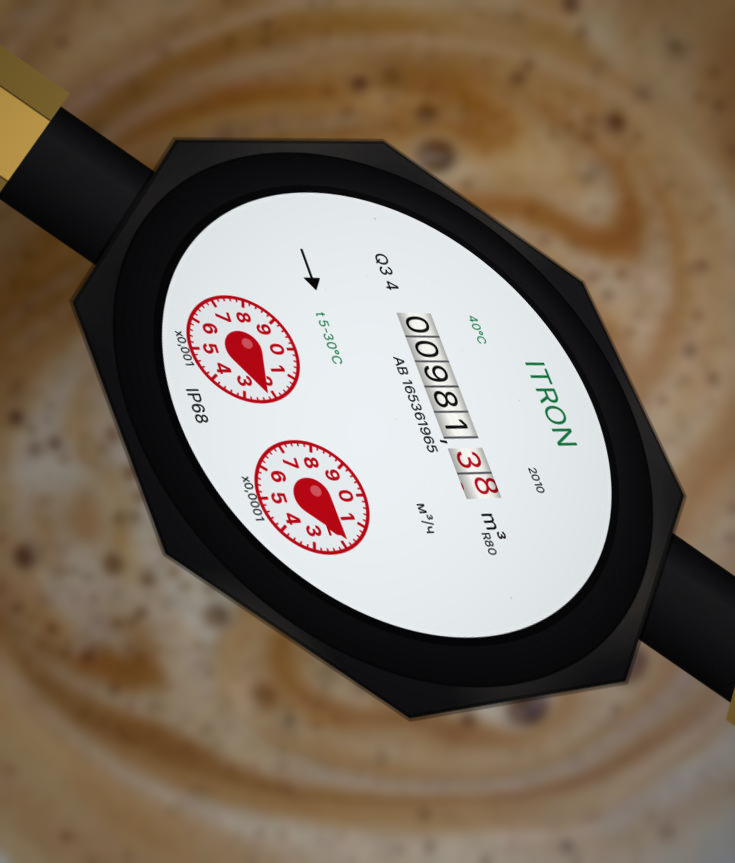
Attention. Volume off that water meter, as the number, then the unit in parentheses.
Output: 981.3821 (m³)
